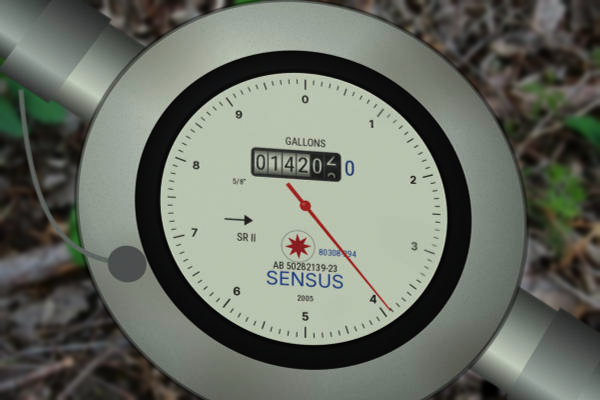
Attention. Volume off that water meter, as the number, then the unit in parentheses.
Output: 142023.9 (gal)
